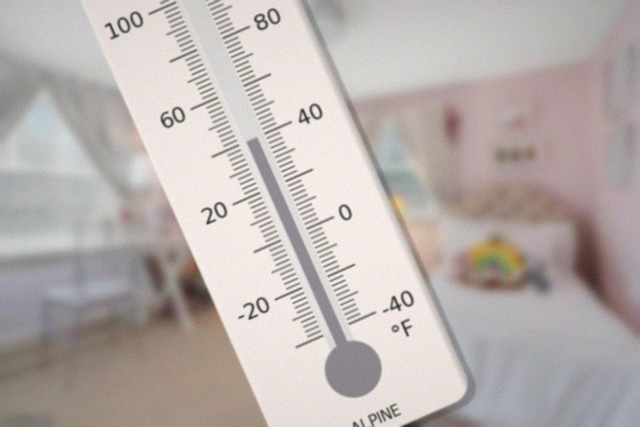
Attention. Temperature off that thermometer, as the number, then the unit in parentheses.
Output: 40 (°F)
